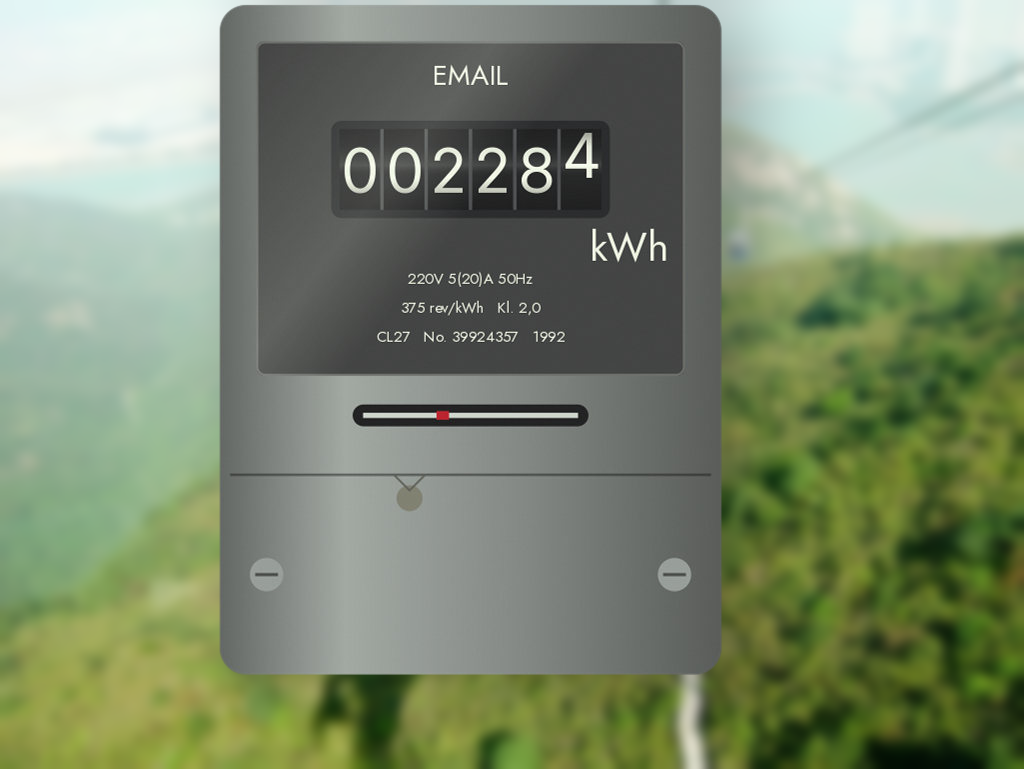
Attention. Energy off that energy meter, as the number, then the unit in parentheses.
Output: 2284 (kWh)
